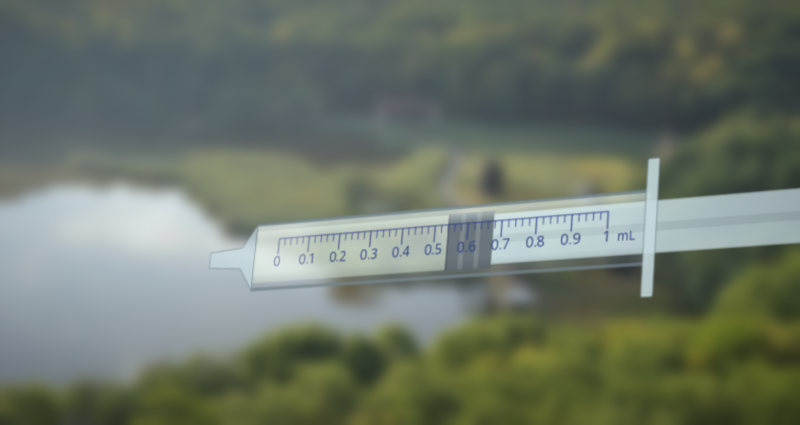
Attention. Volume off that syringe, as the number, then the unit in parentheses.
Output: 0.54 (mL)
